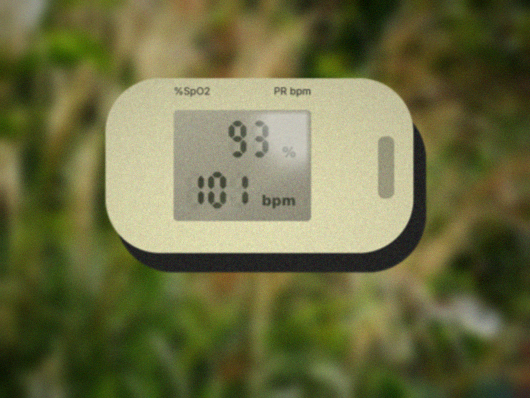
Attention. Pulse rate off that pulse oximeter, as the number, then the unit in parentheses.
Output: 101 (bpm)
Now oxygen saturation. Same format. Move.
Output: 93 (%)
